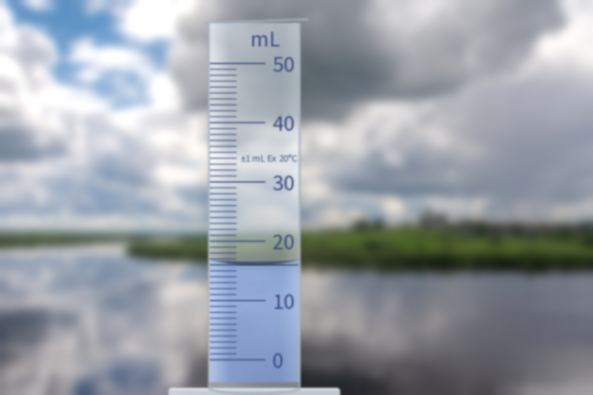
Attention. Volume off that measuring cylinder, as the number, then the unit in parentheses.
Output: 16 (mL)
